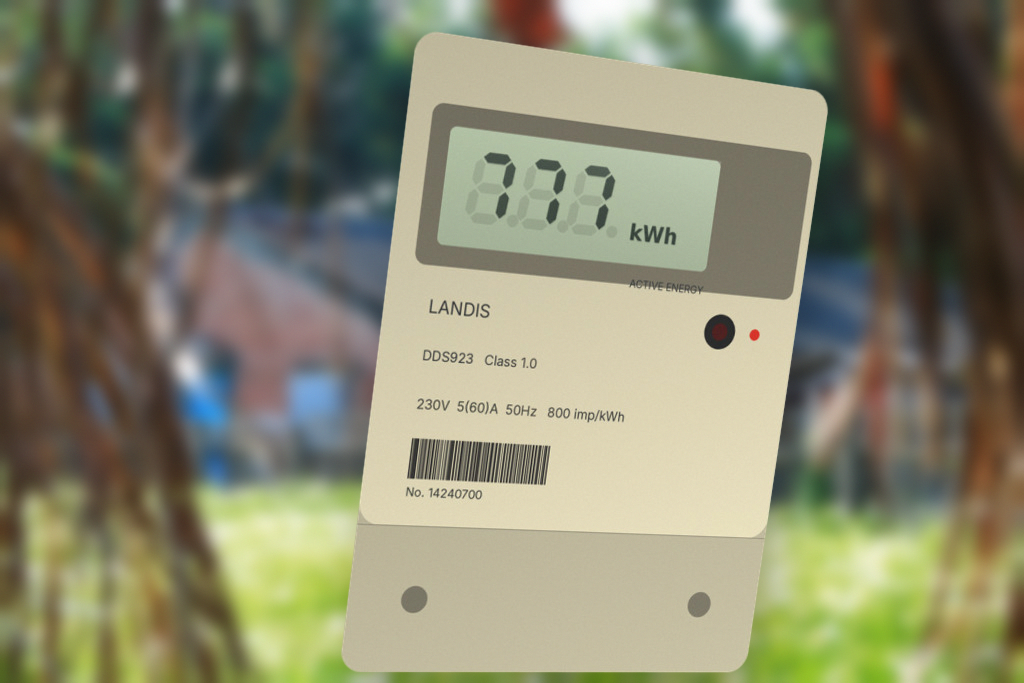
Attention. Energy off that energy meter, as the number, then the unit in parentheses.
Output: 777 (kWh)
